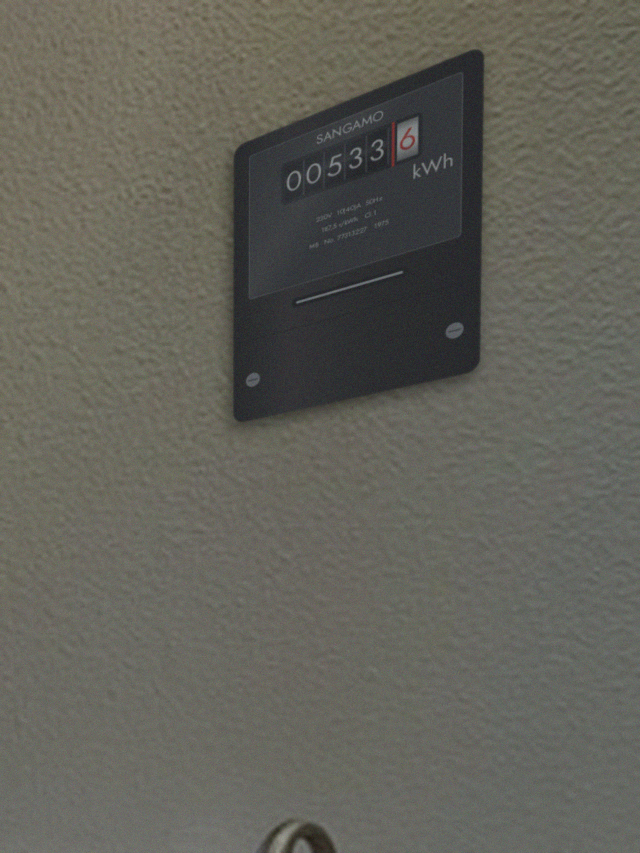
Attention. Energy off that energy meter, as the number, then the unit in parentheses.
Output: 533.6 (kWh)
